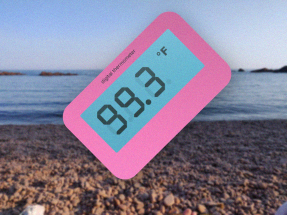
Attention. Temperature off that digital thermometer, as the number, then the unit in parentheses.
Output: 99.3 (°F)
